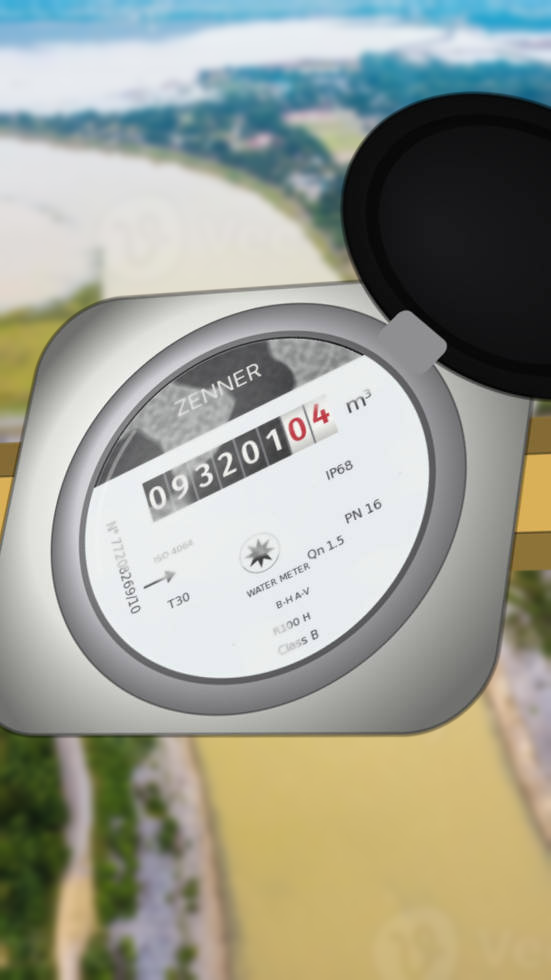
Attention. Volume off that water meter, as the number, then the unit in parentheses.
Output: 93201.04 (m³)
